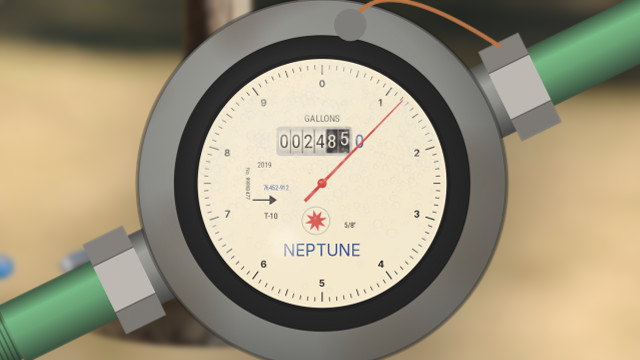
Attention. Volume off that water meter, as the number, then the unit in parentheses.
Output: 24851.2 (gal)
